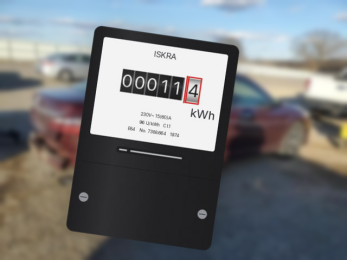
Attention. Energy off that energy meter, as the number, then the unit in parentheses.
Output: 11.4 (kWh)
